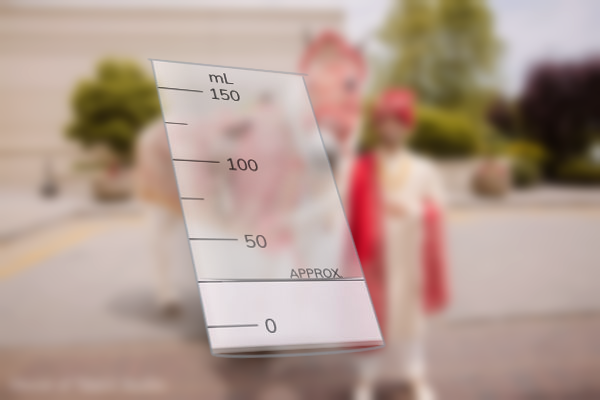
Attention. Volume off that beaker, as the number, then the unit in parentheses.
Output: 25 (mL)
